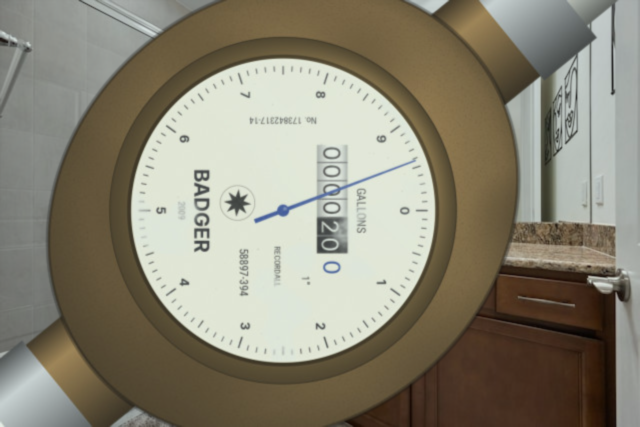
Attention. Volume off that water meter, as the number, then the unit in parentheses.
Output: 199.4 (gal)
